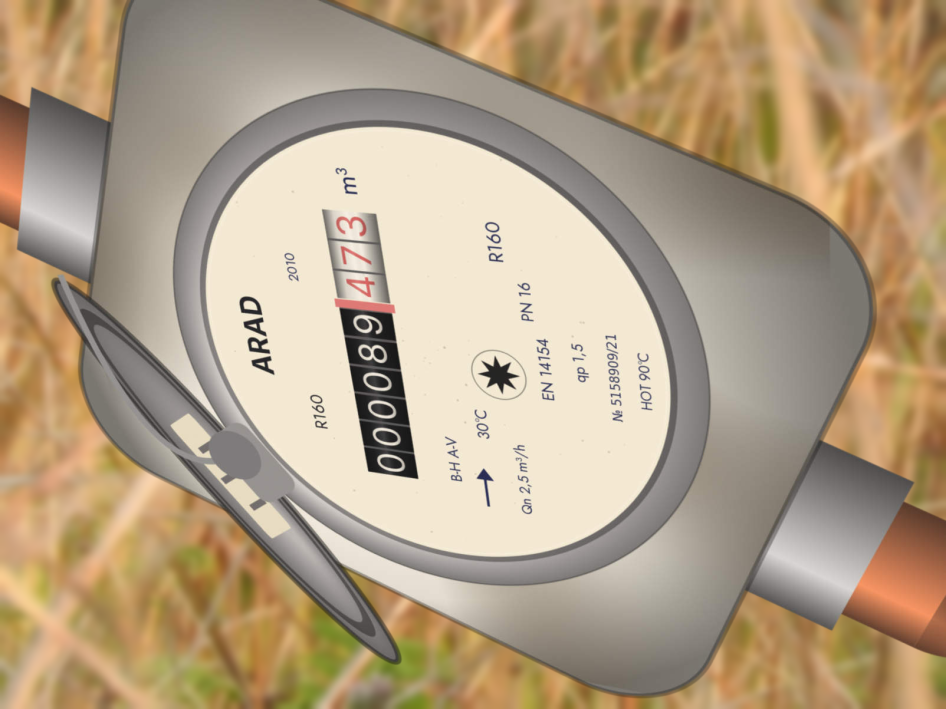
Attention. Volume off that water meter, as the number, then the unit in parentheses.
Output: 89.473 (m³)
